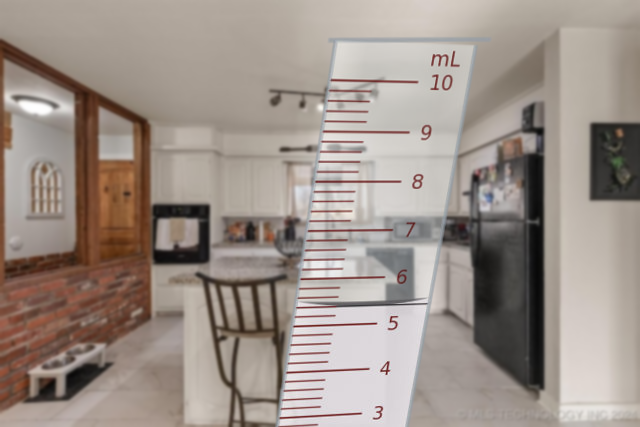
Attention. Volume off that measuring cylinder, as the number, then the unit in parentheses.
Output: 5.4 (mL)
